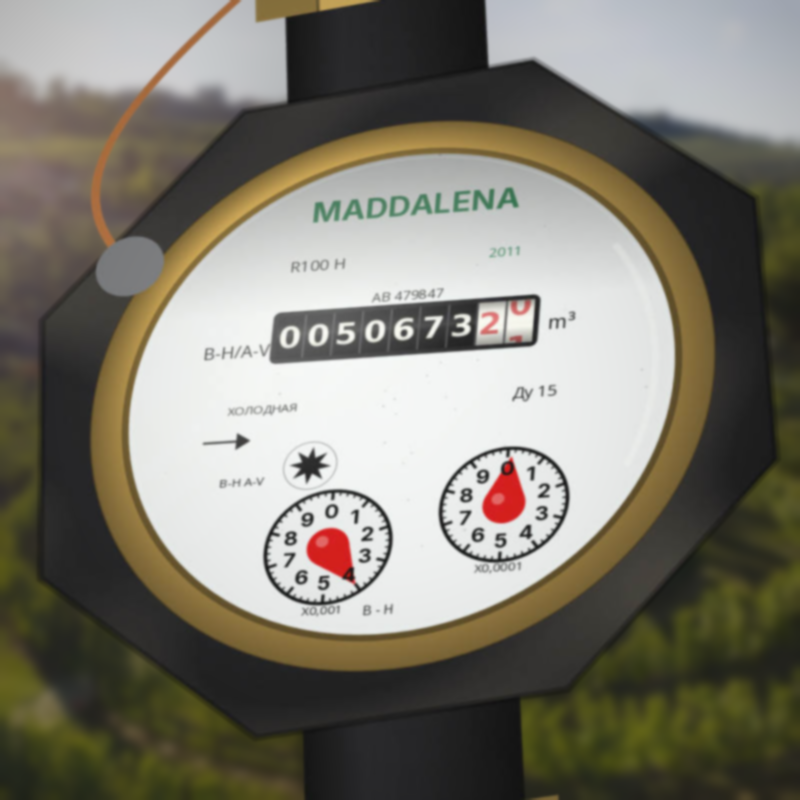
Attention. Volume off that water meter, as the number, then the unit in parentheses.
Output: 50673.2040 (m³)
